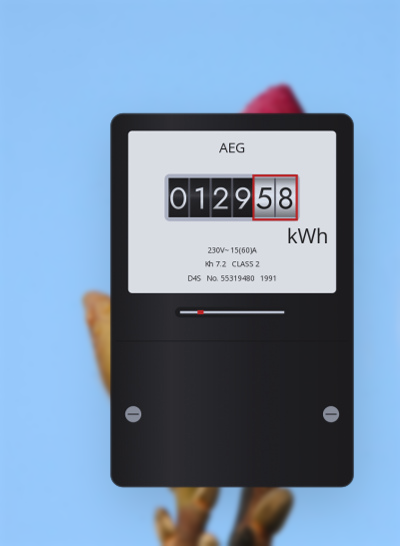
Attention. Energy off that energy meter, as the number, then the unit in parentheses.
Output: 129.58 (kWh)
